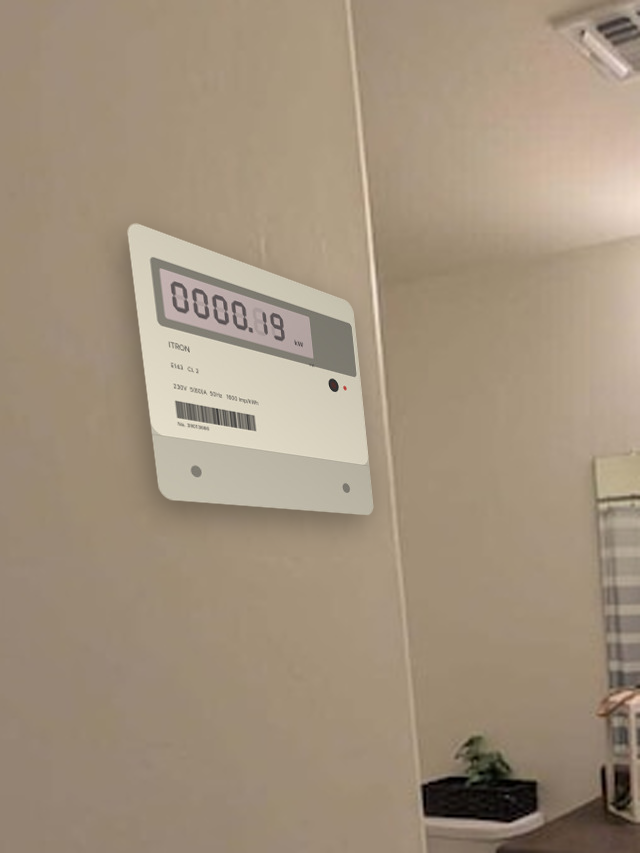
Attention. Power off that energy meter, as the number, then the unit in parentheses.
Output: 0.19 (kW)
